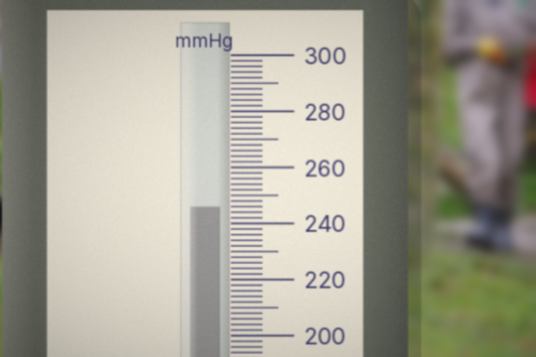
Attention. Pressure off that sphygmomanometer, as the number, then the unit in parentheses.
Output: 246 (mmHg)
